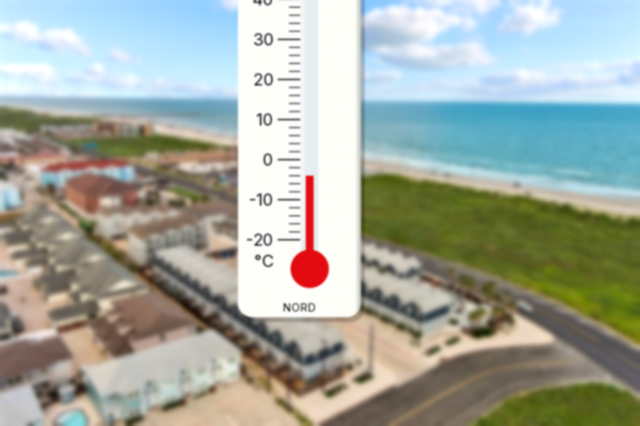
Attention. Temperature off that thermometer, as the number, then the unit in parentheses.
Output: -4 (°C)
